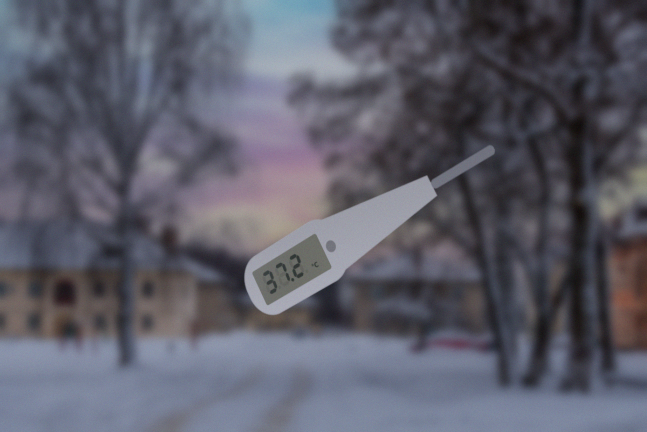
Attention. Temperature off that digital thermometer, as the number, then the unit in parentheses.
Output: 37.2 (°C)
